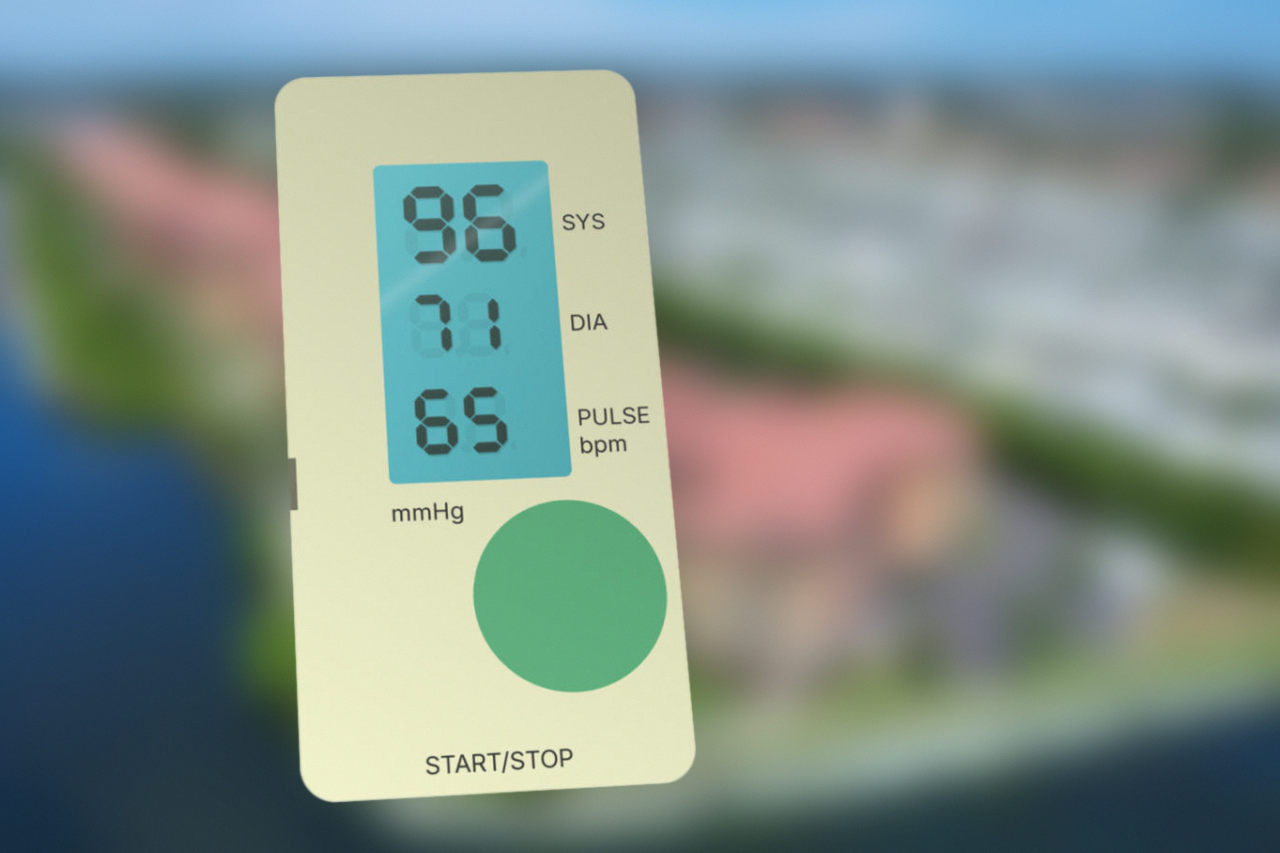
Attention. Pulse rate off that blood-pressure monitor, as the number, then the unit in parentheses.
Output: 65 (bpm)
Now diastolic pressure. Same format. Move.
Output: 71 (mmHg)
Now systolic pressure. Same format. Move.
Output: 96 (mmHg)
